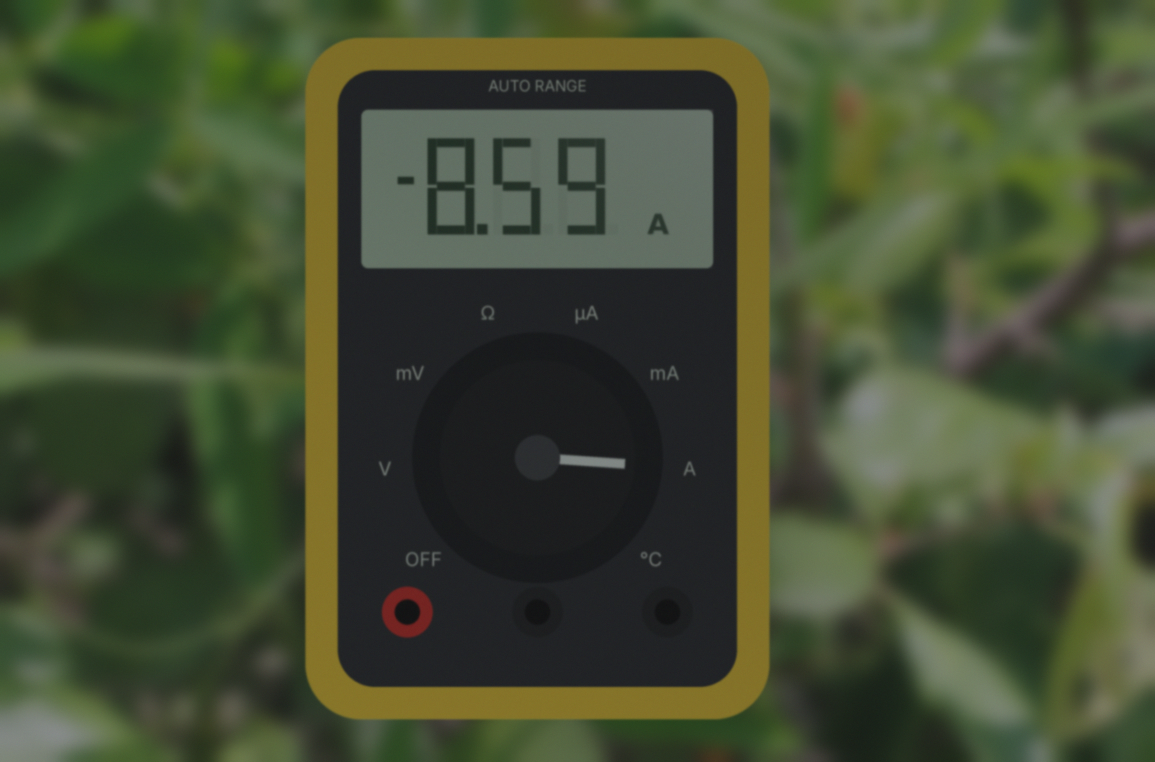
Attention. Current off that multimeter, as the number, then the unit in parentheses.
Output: -8.59 (A)
